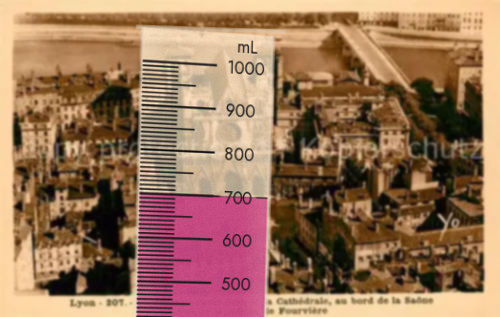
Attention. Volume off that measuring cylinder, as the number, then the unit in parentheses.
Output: 700 (mL)
